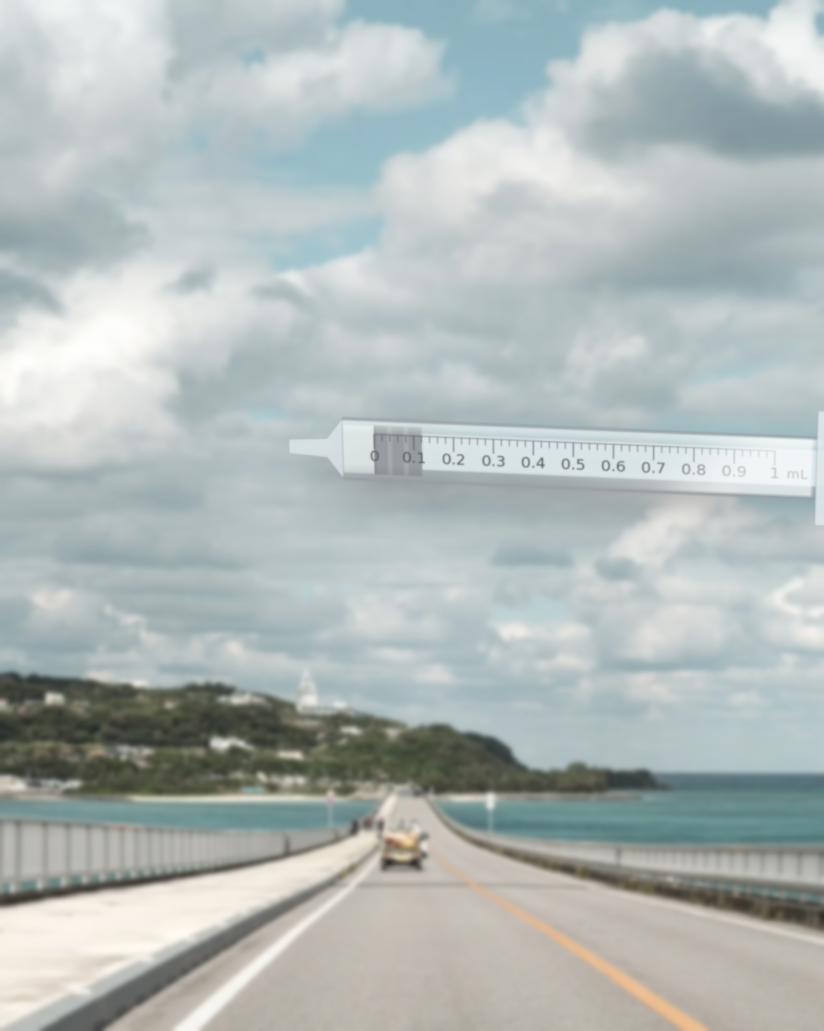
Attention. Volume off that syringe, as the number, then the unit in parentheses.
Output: 0 (mL)
